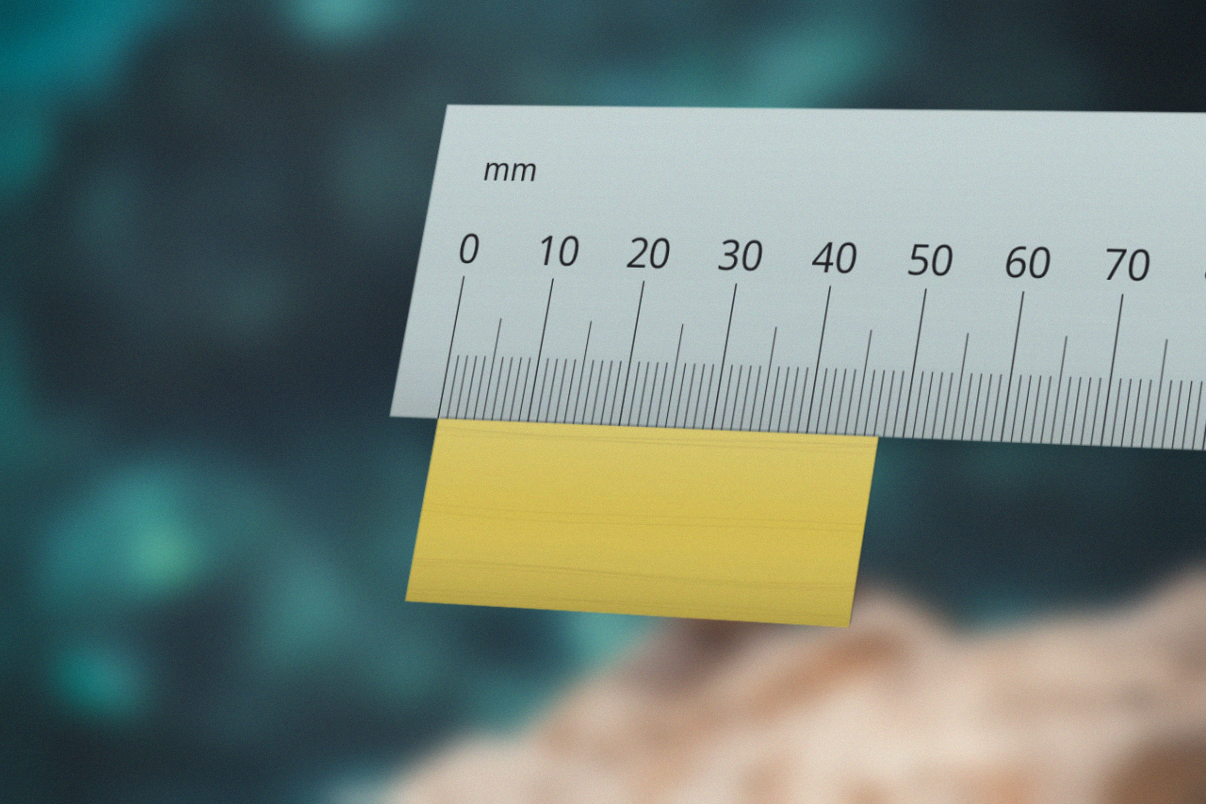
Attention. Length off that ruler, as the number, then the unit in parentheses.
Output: 47.5 (mm)
